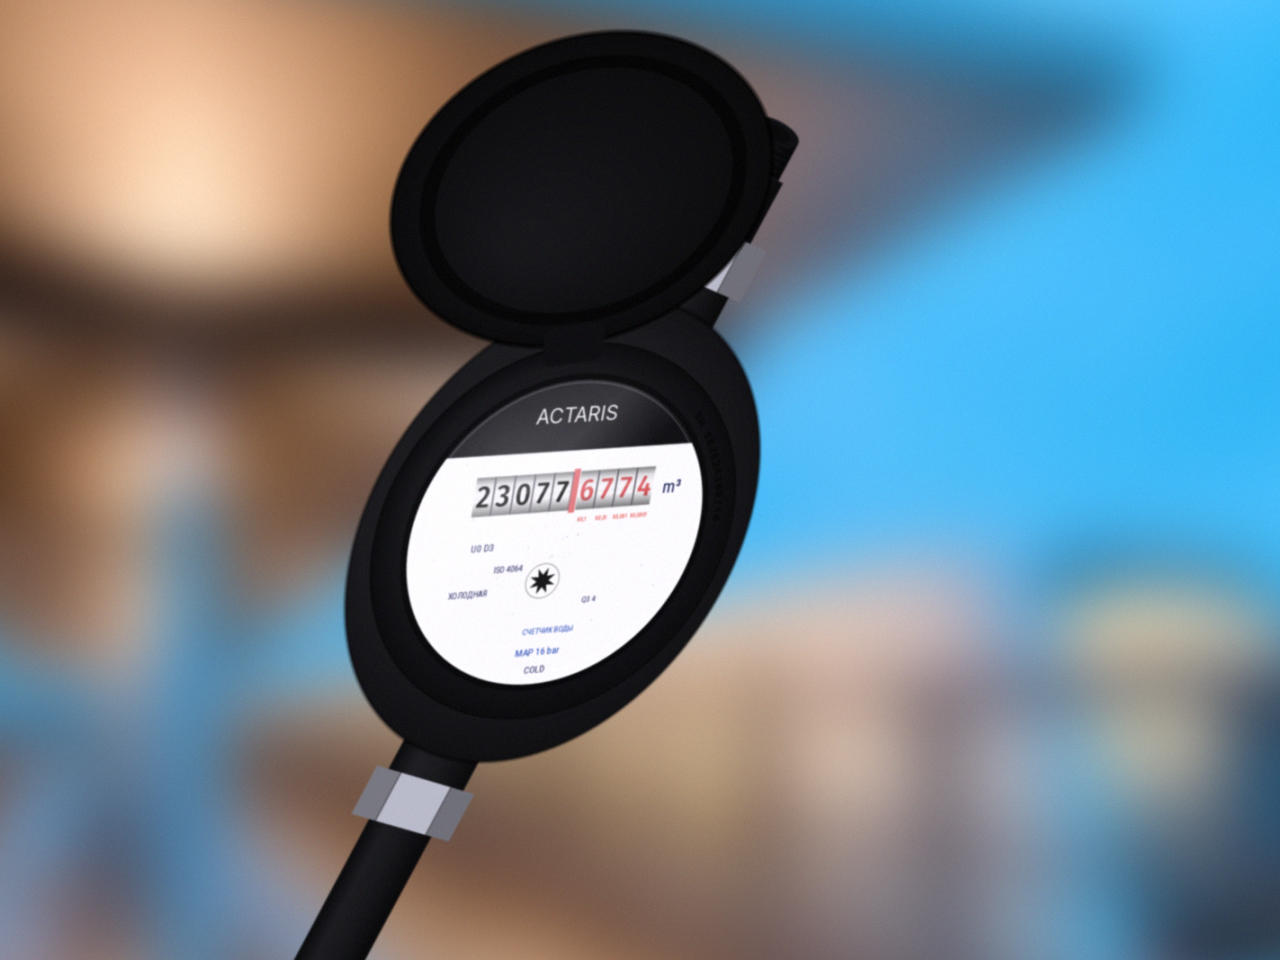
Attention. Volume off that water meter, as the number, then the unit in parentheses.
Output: 23077.6774 (m³)
